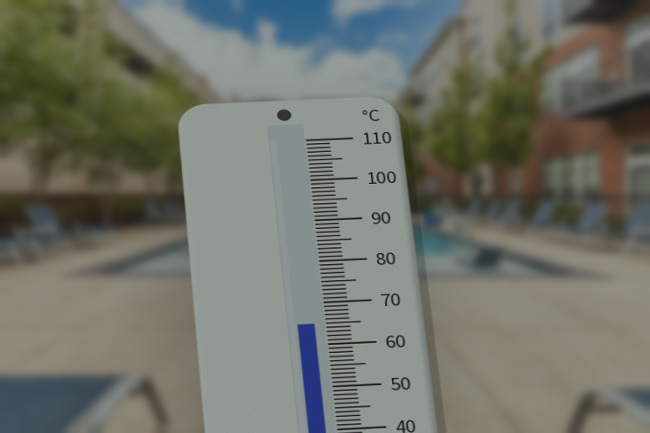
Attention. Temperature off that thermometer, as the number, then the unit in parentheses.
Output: 65 (°C)
